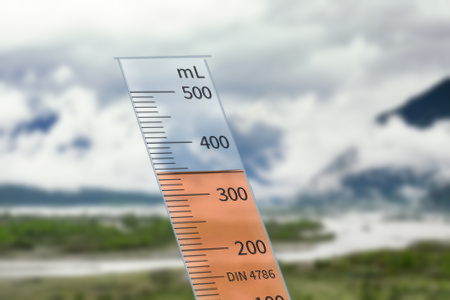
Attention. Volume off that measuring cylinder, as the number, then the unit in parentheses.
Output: 340 (mL)
